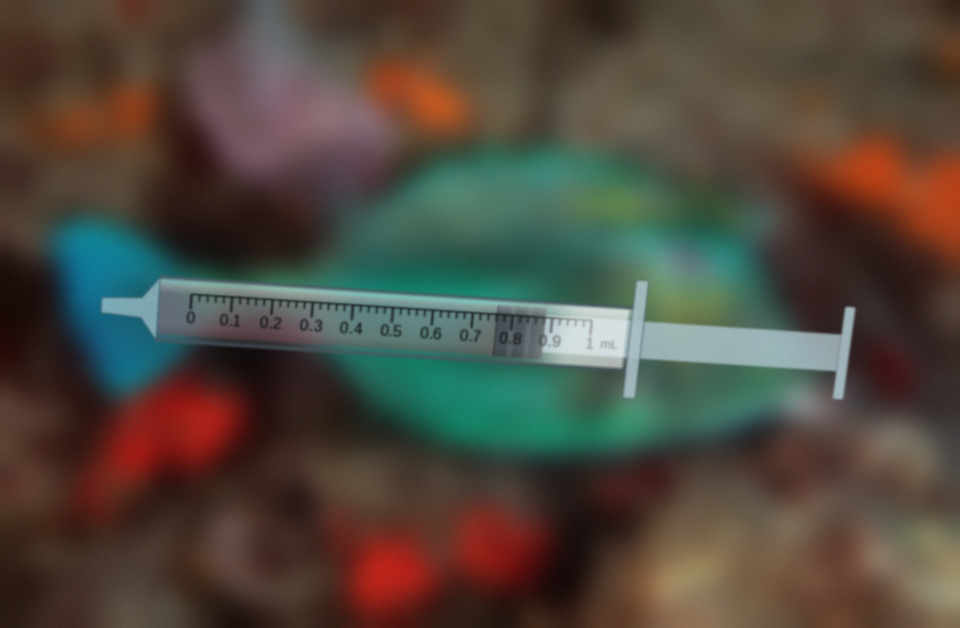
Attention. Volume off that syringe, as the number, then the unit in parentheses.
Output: 0.76 (mL)
